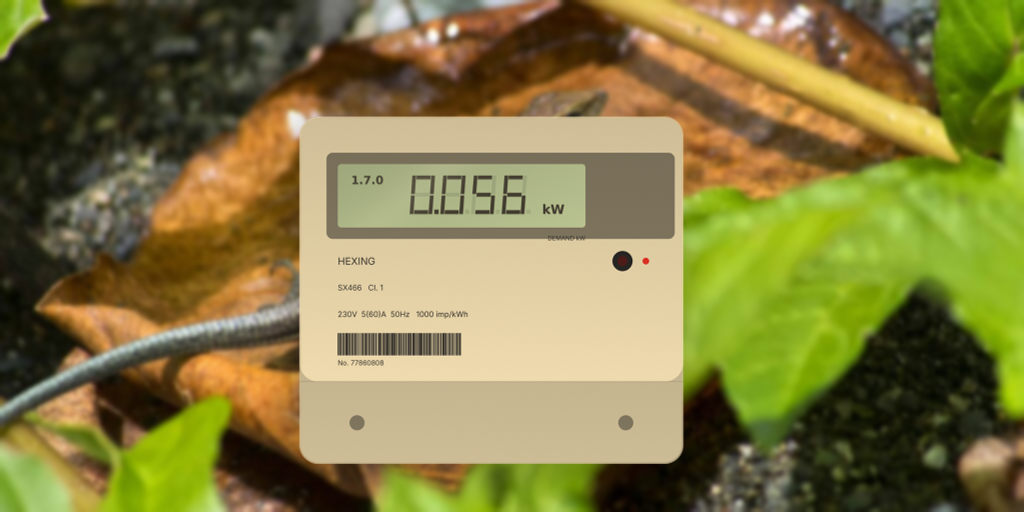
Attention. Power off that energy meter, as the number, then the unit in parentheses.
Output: 0.056 (kW)
